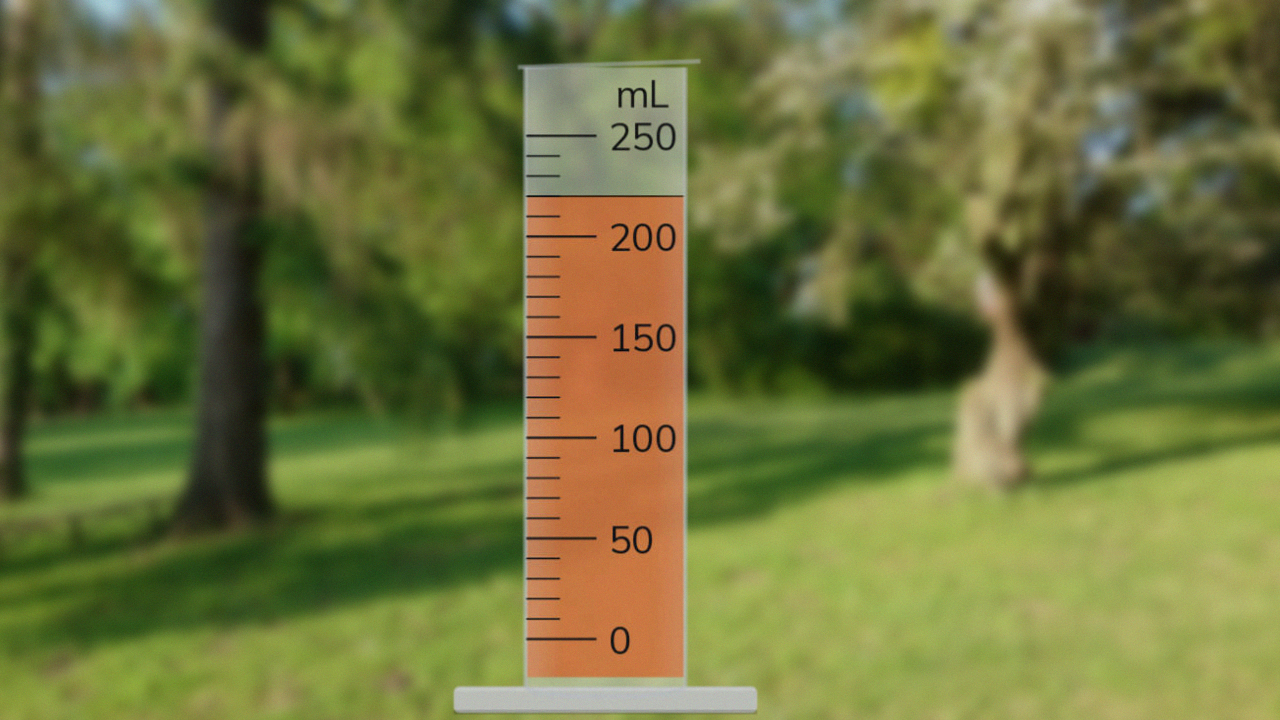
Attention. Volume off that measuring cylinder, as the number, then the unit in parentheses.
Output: 220 (mL)
